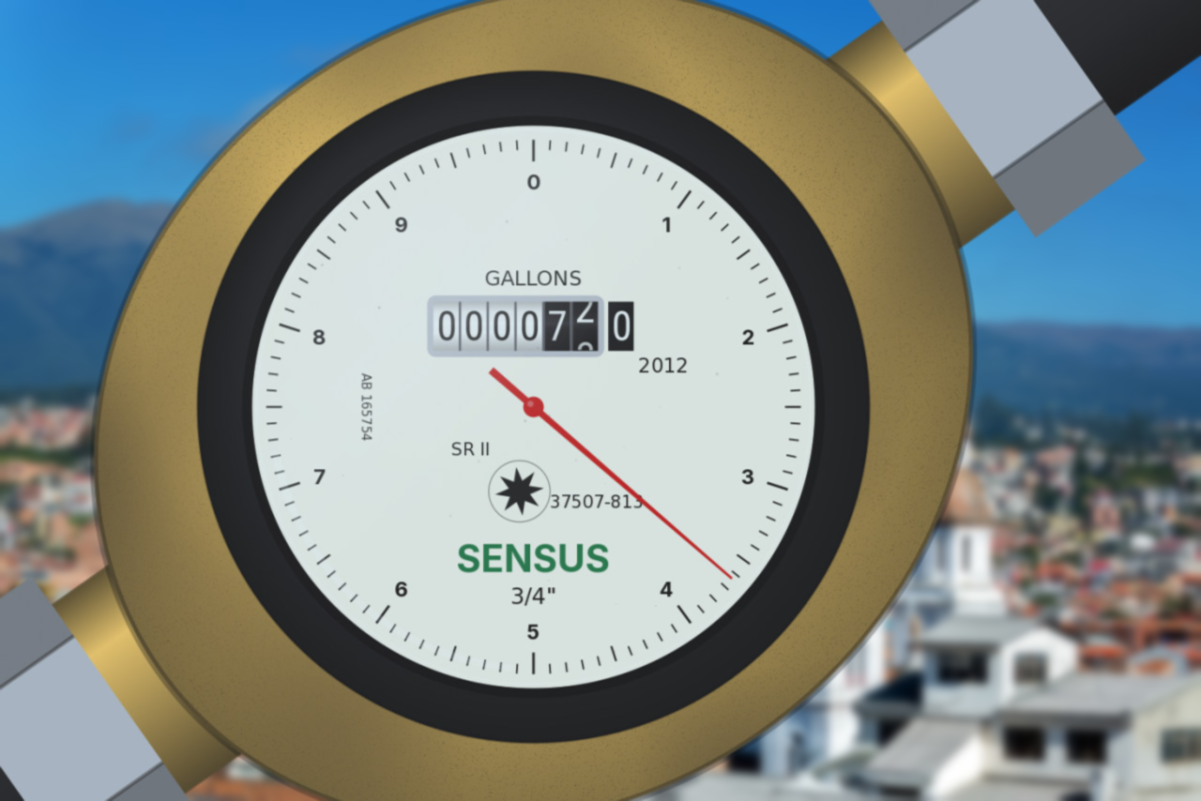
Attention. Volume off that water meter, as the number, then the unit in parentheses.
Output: 723.6 (gal)
